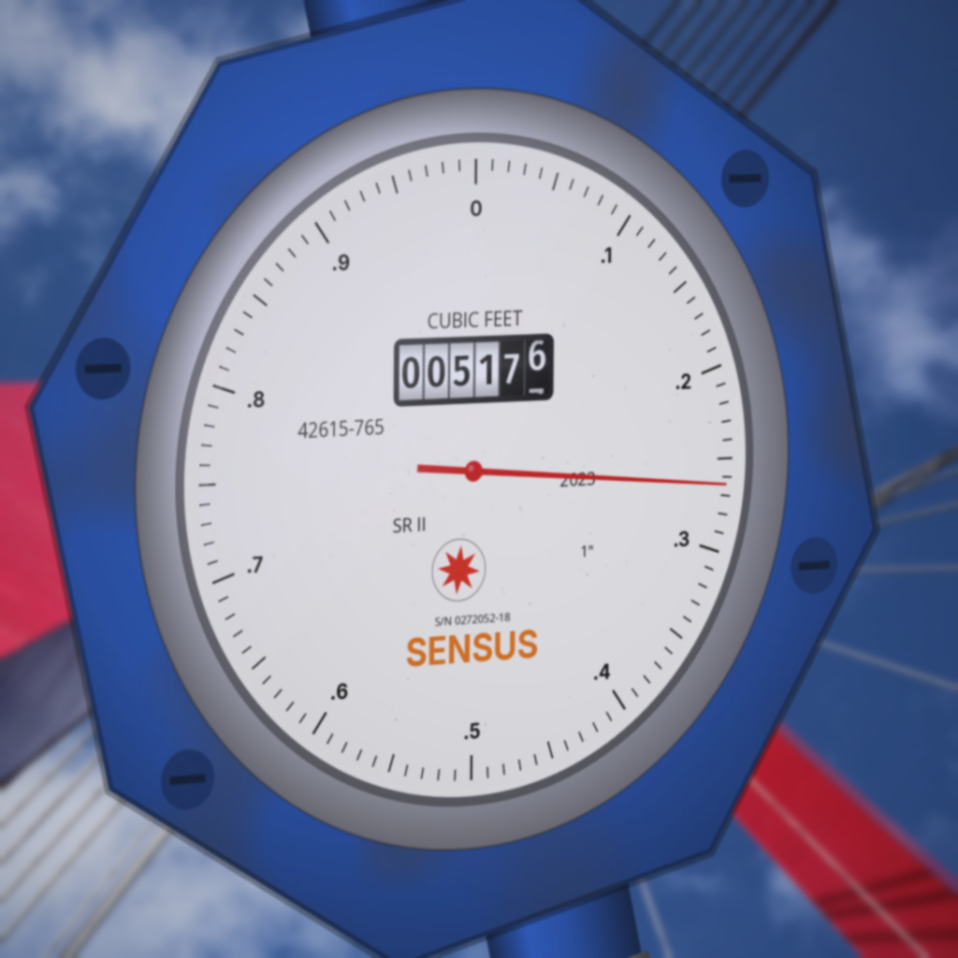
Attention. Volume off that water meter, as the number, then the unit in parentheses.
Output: 5176.26 (ft³)
